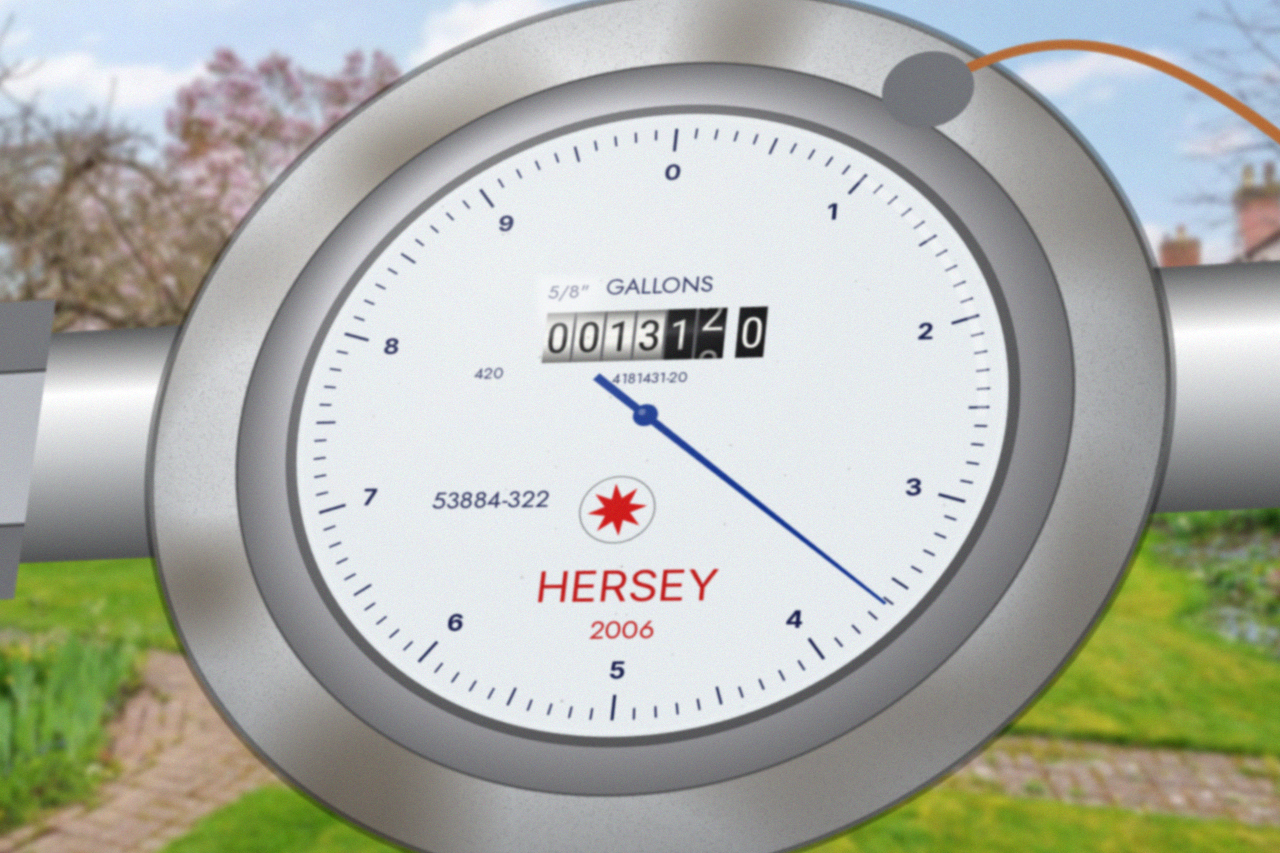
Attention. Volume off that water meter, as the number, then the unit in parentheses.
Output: 13123.6 (gal)
